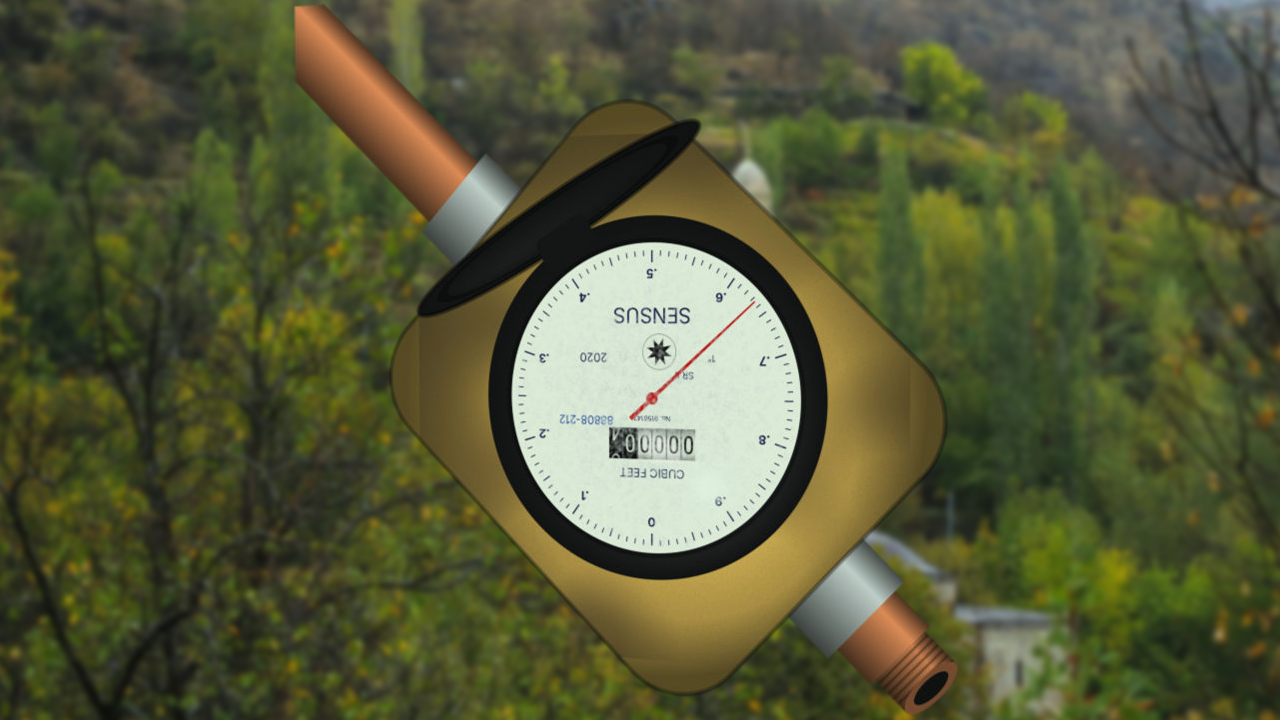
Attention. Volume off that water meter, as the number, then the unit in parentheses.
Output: 3.63 (ft³)
